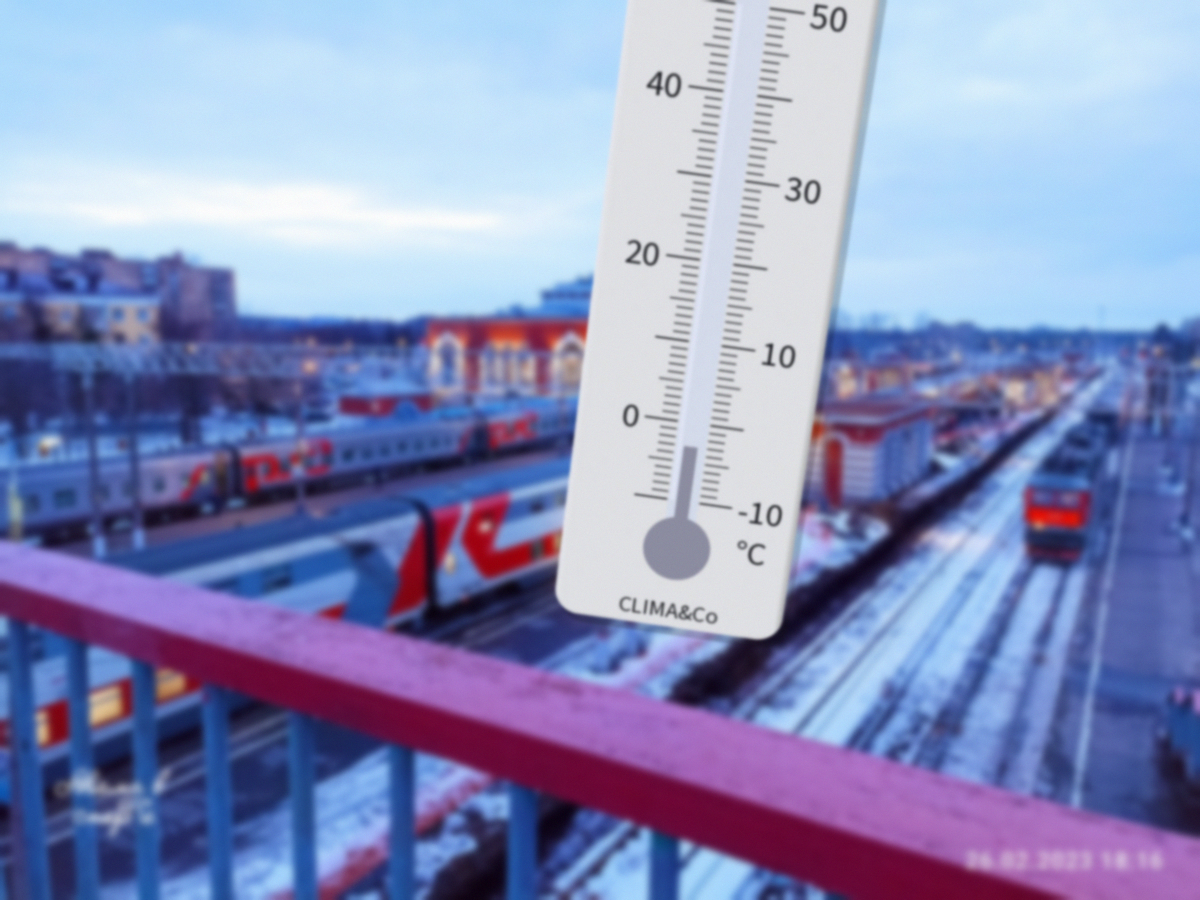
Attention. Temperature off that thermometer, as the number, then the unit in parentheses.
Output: -3 (°C)
